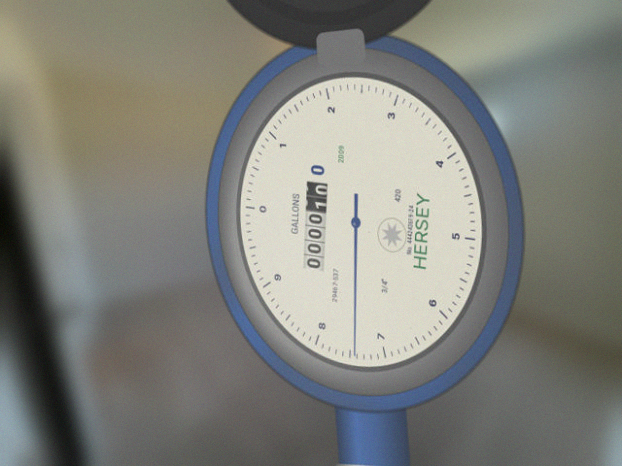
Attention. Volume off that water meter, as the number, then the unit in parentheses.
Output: 97.4 (gal)
